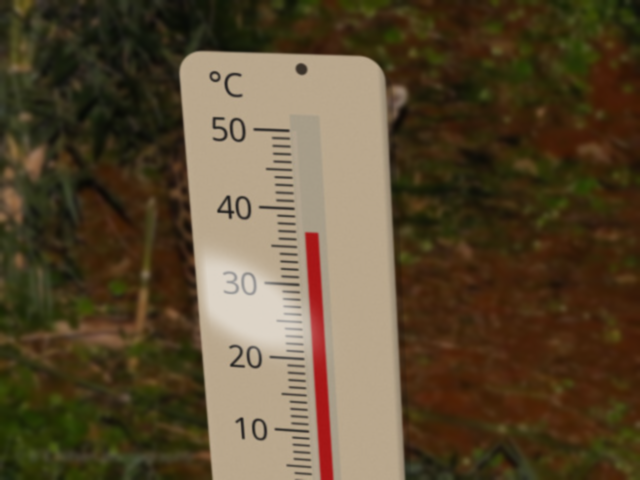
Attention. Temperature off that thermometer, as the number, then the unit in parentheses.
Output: 37 (°C)
